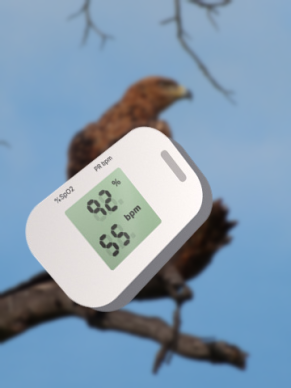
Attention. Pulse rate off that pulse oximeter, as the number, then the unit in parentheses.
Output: 55 (bpm)
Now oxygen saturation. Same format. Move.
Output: 92 (%)
